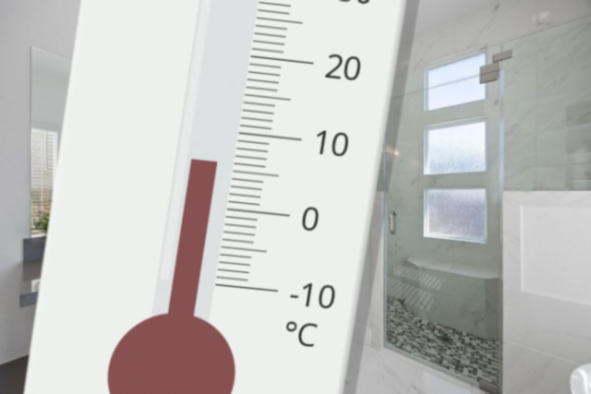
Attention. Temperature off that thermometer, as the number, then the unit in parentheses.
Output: 6 (°C)
